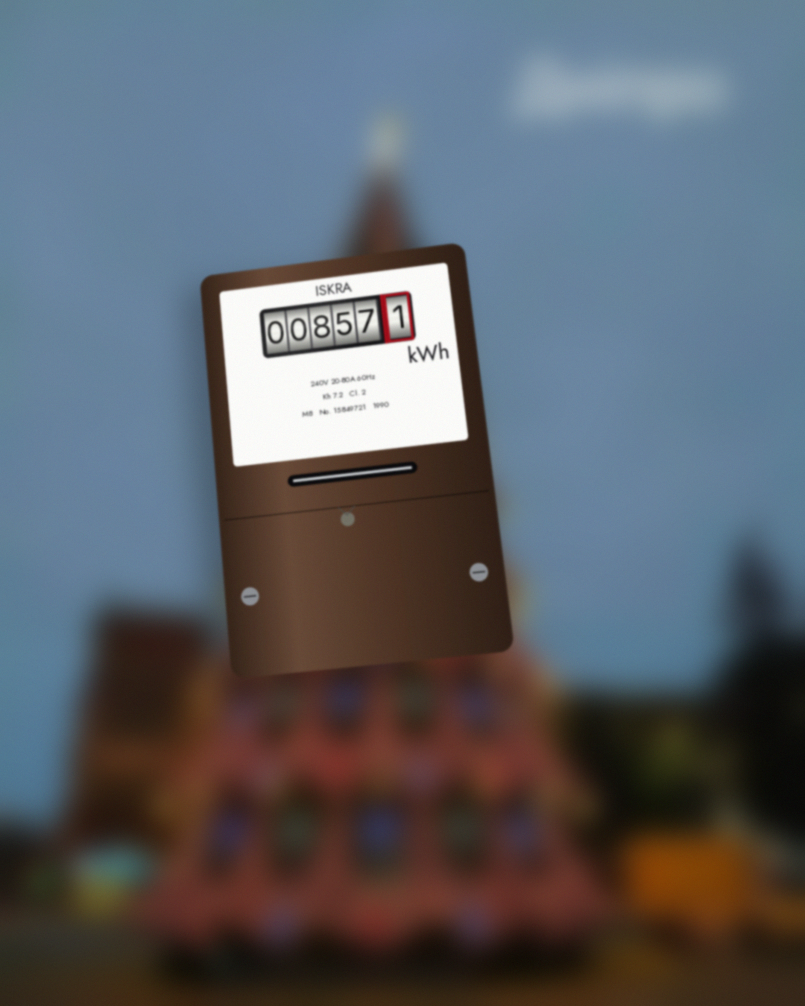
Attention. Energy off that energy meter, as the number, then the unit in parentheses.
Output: 857.1 (kWh)
